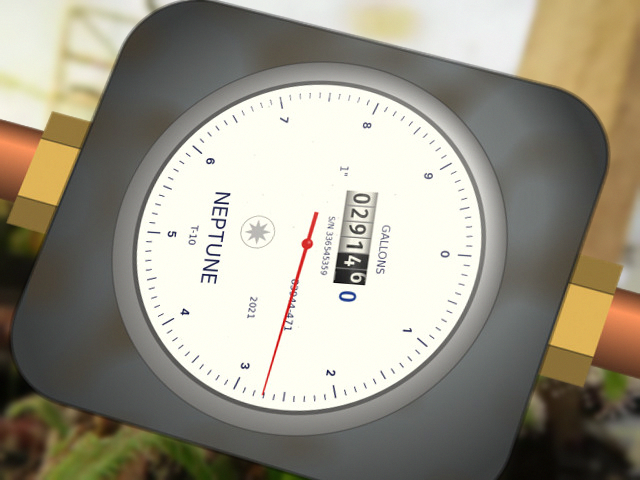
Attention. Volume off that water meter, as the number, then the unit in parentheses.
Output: 291462.7 (gal)
